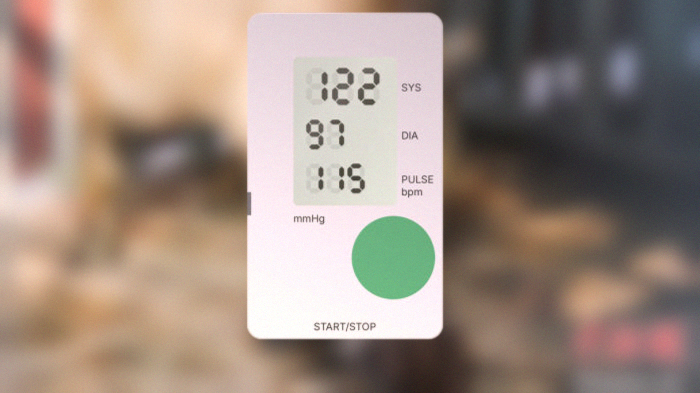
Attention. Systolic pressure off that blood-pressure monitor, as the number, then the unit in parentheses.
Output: 122 (mmHg)
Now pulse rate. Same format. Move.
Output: 115 (bpm)
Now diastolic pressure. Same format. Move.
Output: 97 (mmHg)
